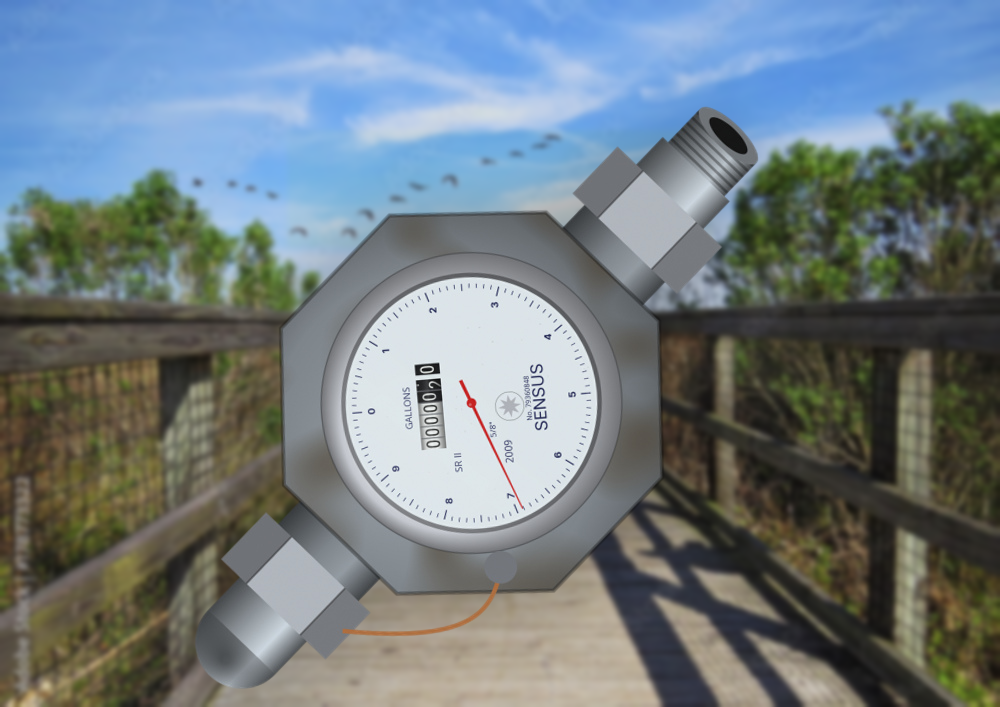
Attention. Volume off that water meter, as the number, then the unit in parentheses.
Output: 16.9 (gal)
